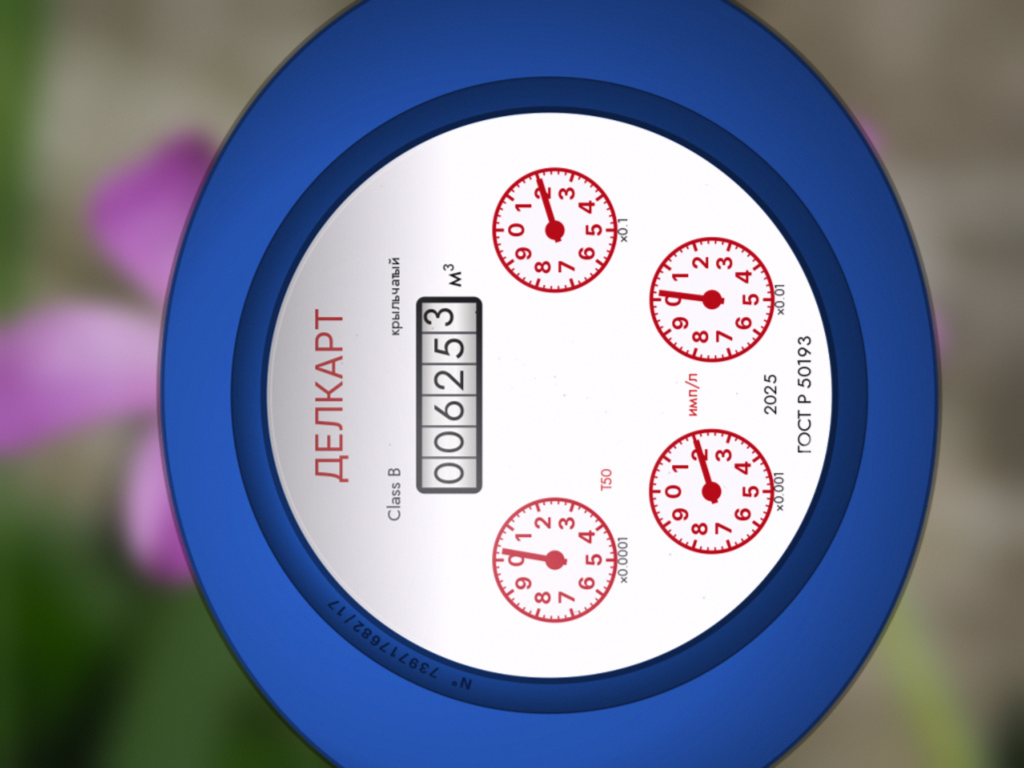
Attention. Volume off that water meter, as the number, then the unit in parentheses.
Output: 6253.2020 (m³)
